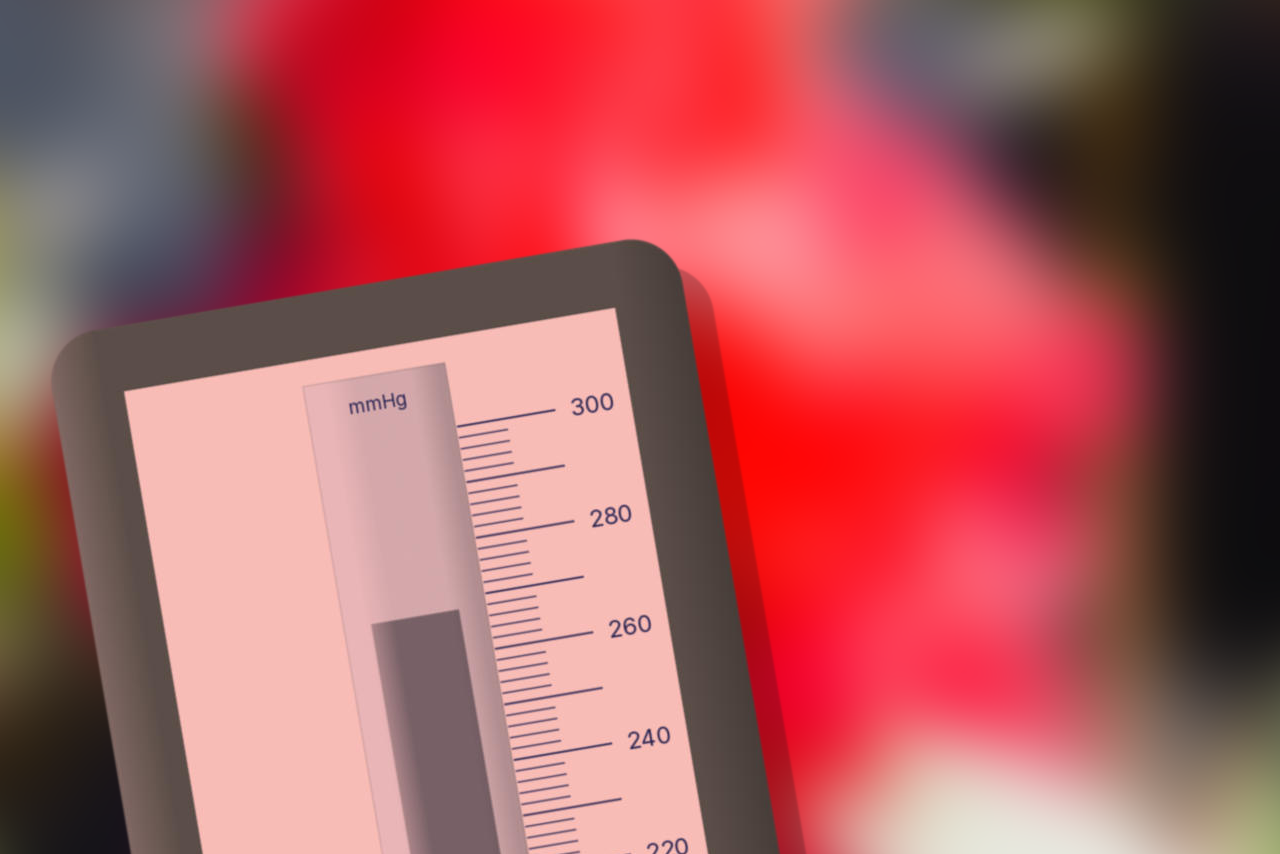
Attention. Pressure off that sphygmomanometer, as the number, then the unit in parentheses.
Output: 268 (mmHg)
